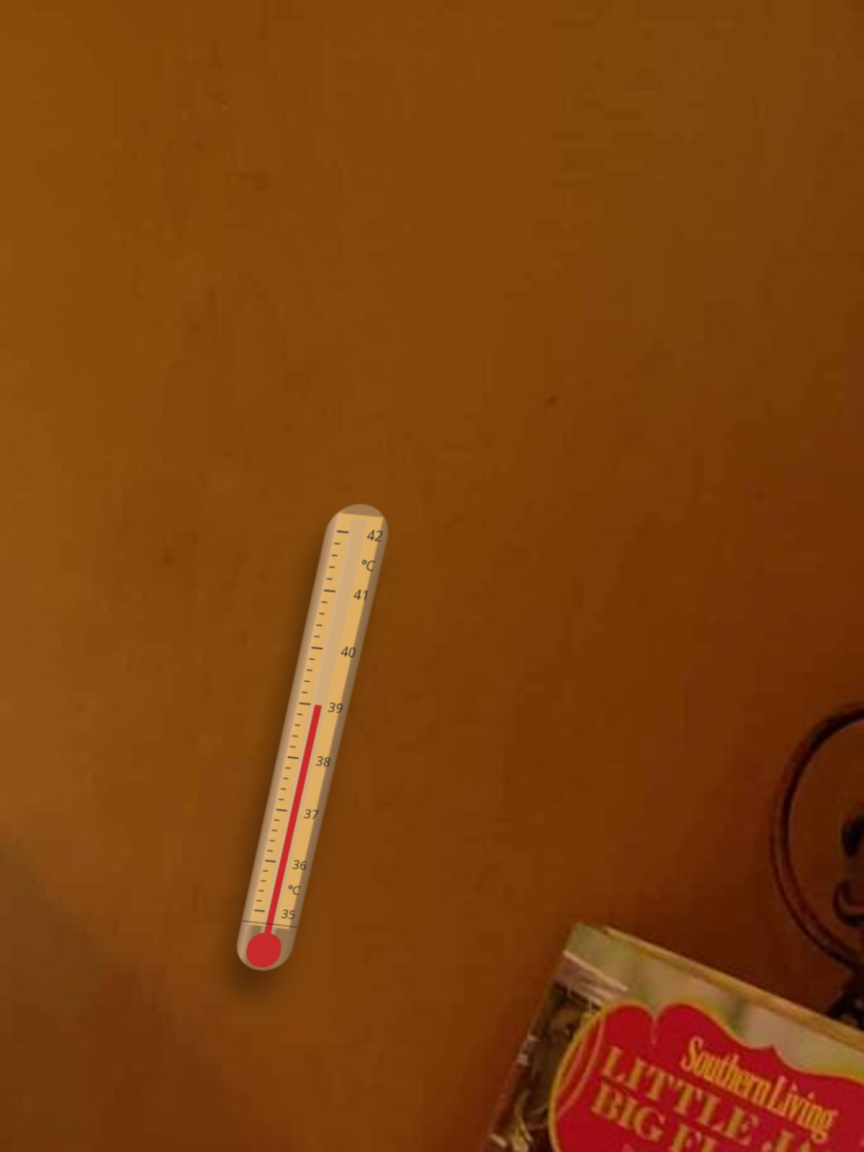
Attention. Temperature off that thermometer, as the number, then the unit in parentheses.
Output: 39 (°C)
